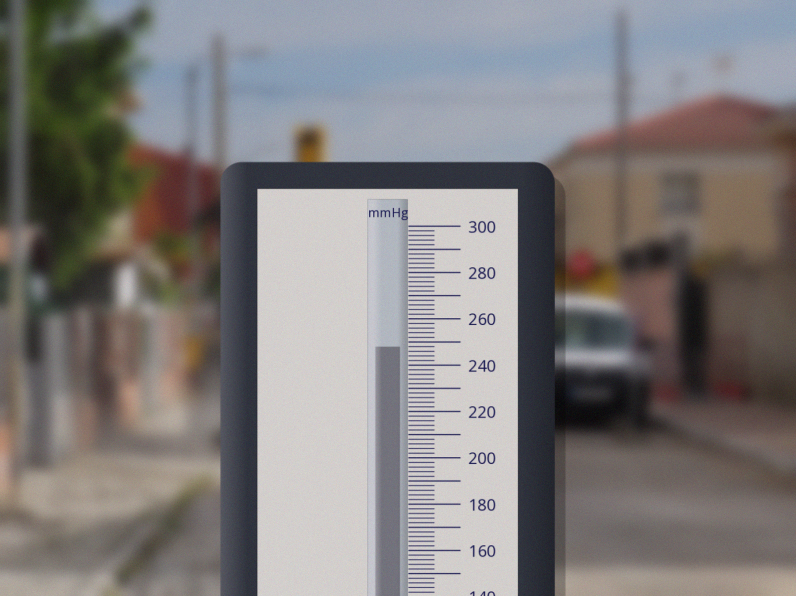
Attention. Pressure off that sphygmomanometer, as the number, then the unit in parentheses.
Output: 248 (mmHg)
